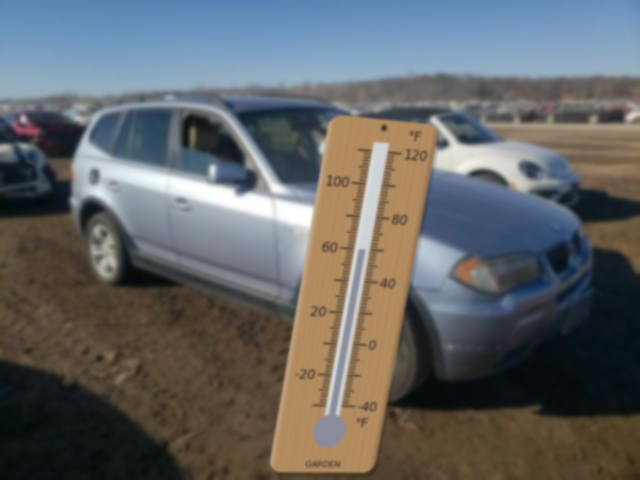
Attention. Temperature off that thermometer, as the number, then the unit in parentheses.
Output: 60 (°F)
